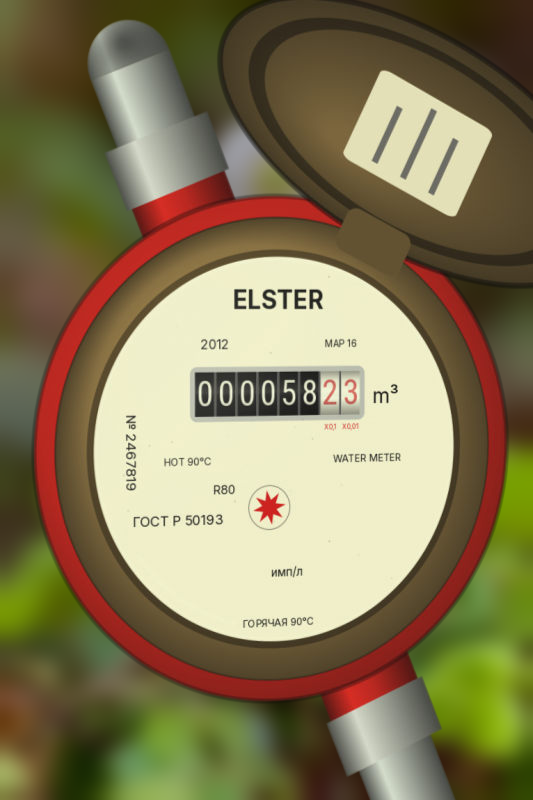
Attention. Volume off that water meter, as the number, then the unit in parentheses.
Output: 58.23 (m³)
